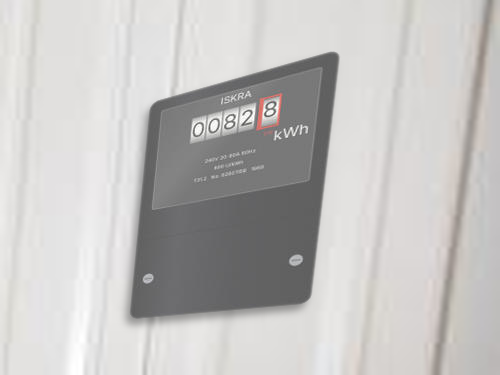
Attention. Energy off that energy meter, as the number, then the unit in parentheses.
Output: 82.8 (kWh)
